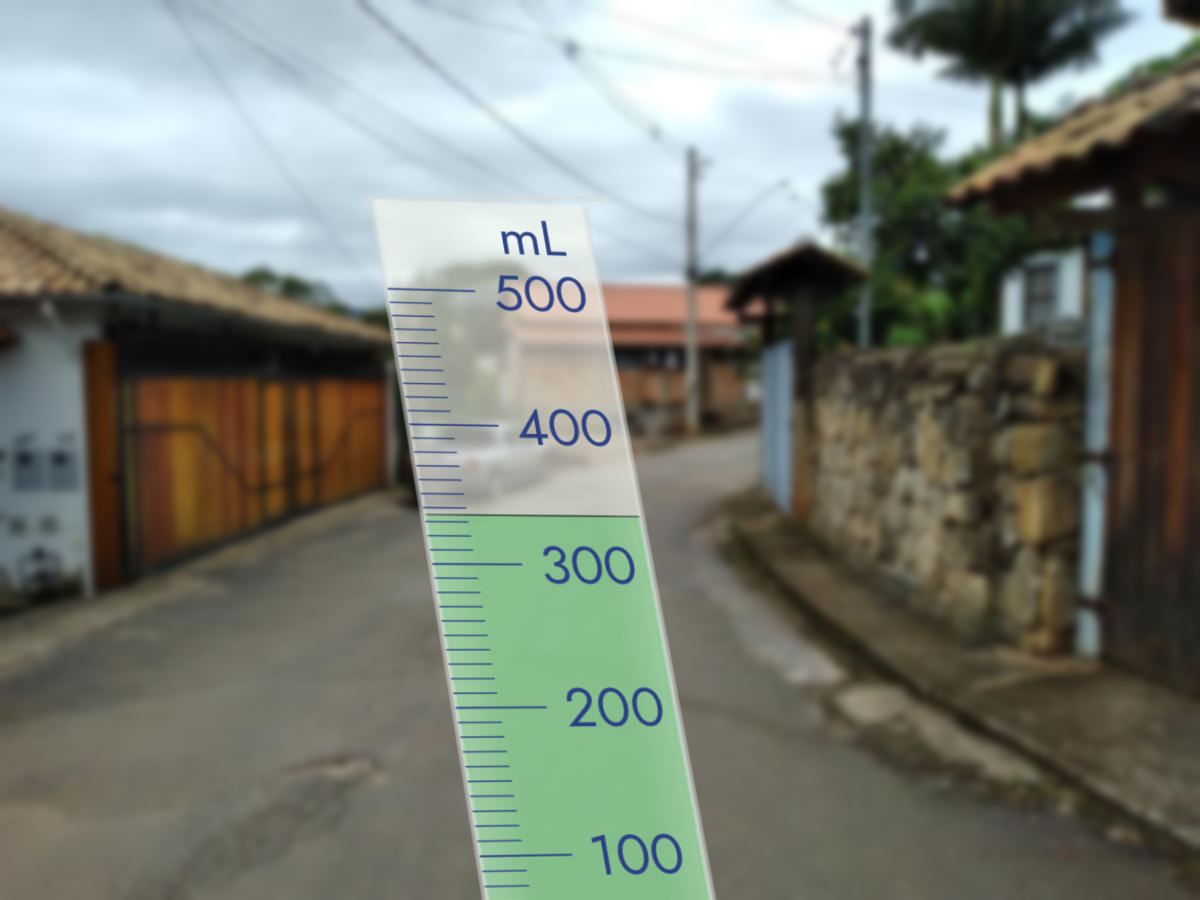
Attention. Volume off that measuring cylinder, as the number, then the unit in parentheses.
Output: 335 (mL)
